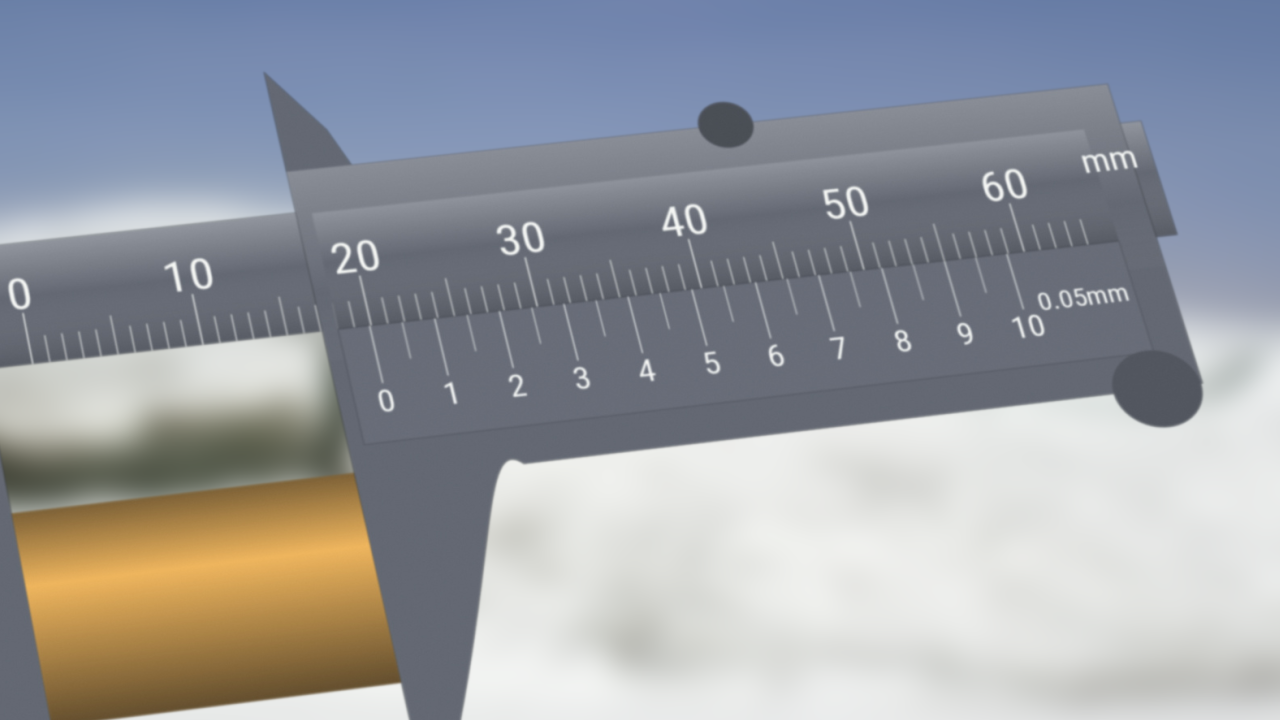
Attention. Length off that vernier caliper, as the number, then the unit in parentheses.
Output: 19.9 (mm)
